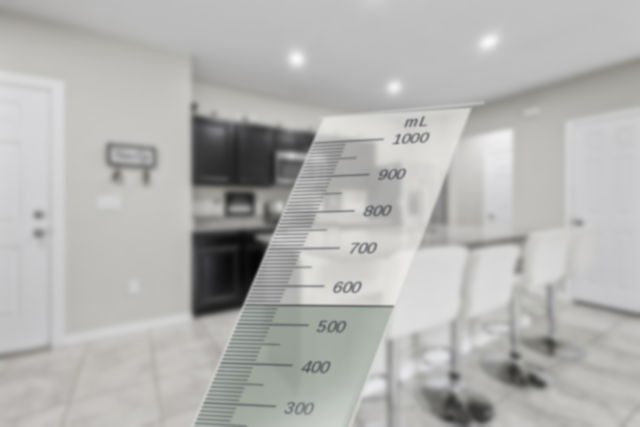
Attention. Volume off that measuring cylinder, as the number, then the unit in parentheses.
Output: 550 (mL)
